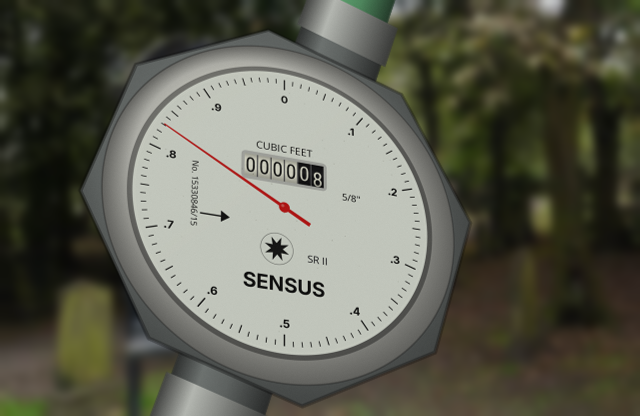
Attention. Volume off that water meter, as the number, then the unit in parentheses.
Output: 7.83 (ft³)
